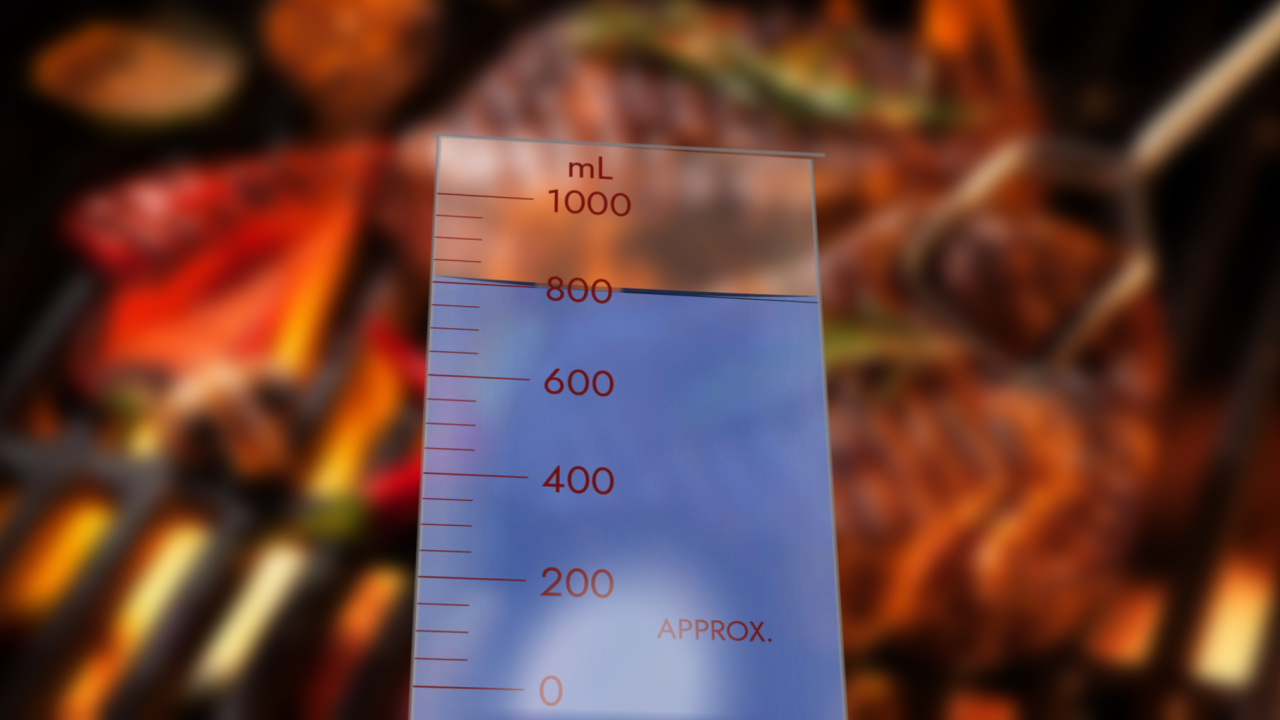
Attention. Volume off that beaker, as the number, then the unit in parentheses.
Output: 800 (mL)
